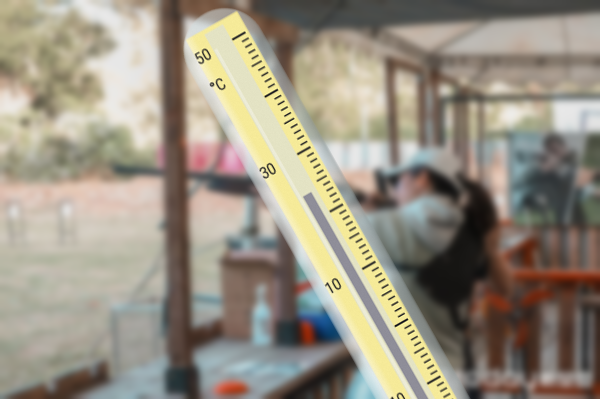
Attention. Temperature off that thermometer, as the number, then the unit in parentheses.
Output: 24 (°C)
